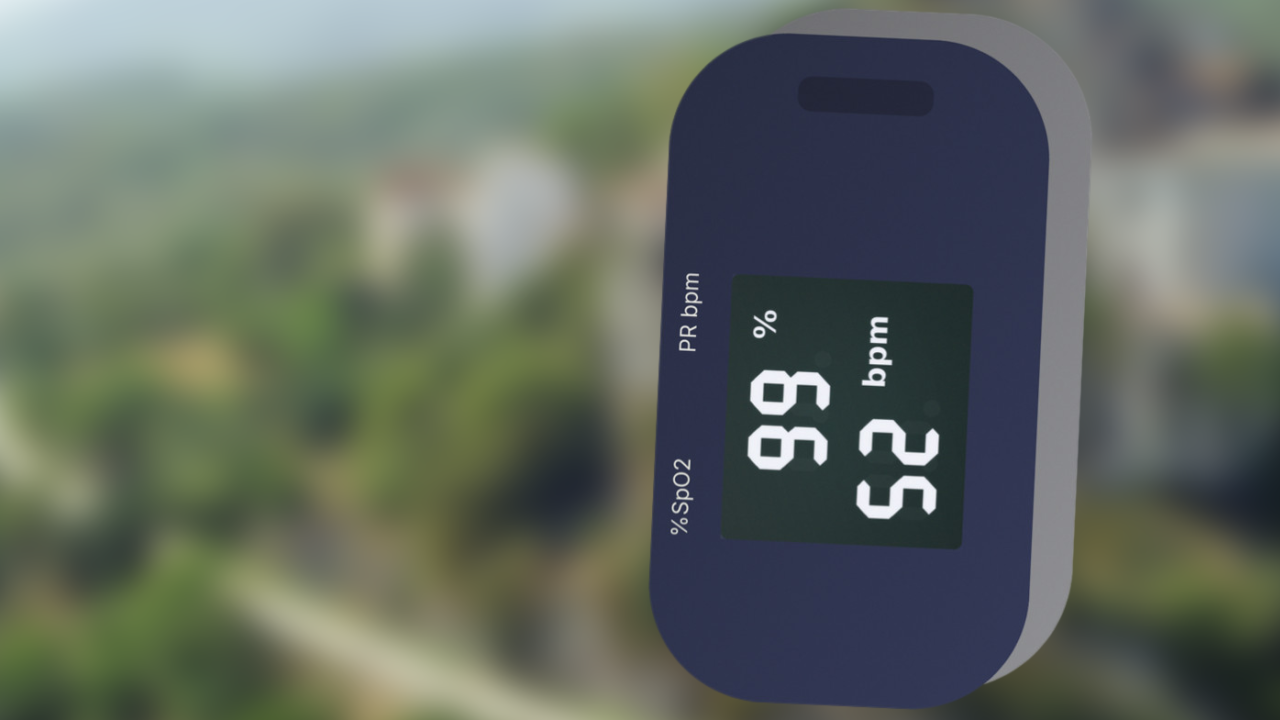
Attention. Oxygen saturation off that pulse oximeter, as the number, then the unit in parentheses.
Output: 99 (%)
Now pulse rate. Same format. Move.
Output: 52 (bpm)
